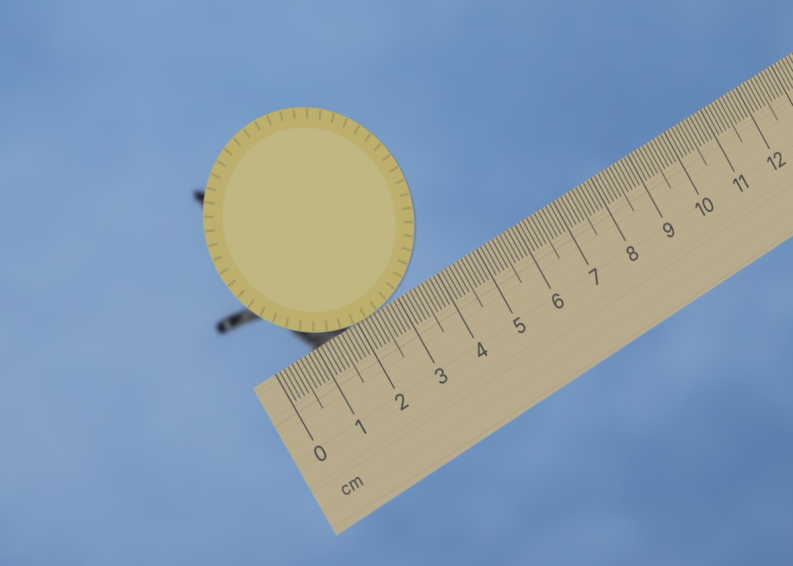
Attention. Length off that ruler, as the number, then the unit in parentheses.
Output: 4.4 (cm)
